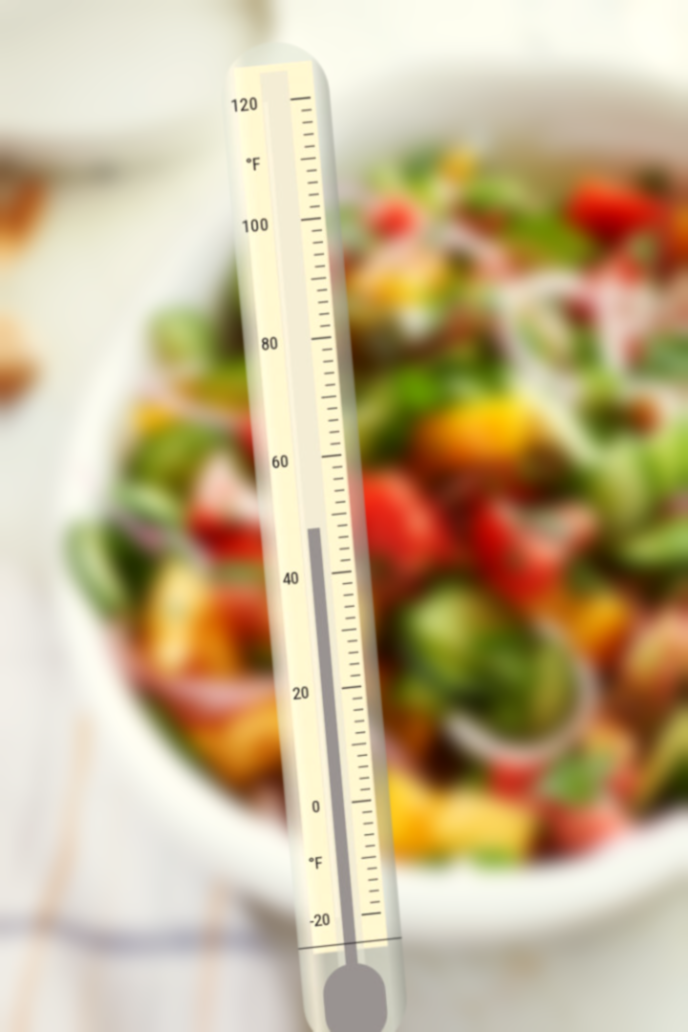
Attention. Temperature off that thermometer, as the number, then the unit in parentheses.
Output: 48 (°F)
